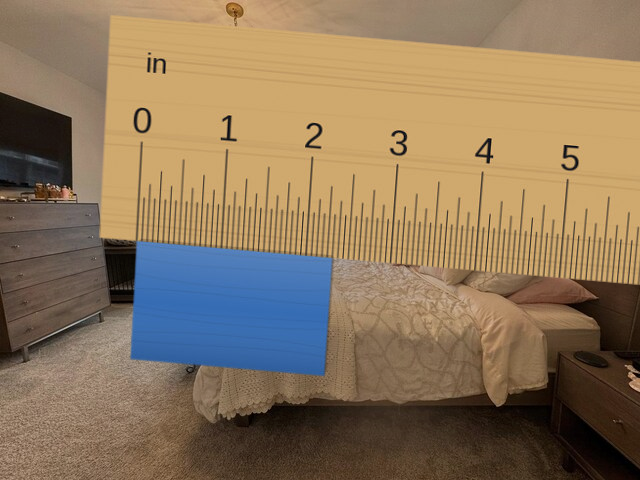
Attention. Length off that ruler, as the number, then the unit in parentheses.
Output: 2.3125 (in)
